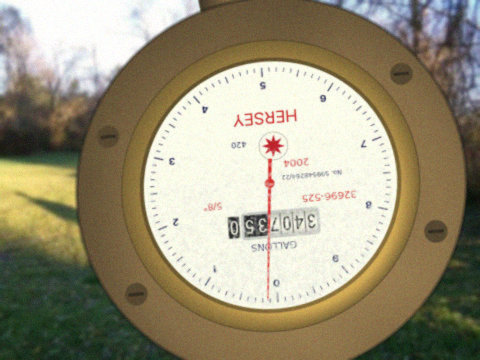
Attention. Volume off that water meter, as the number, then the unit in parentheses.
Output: 3407350.1 (gal)
